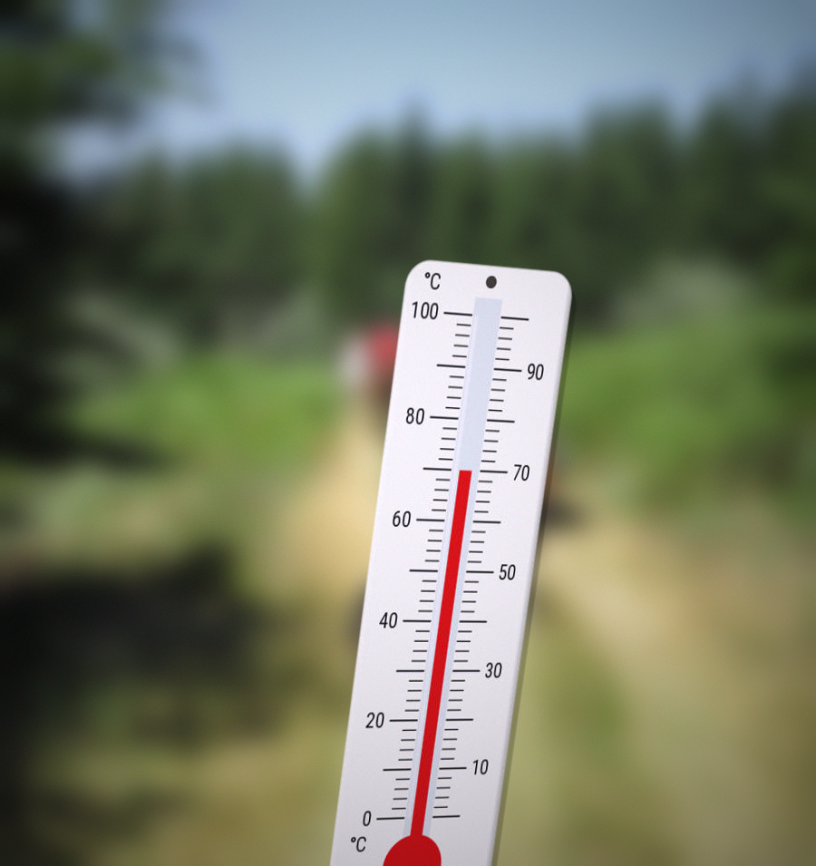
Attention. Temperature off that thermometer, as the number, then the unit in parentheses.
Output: 70 (°C)
